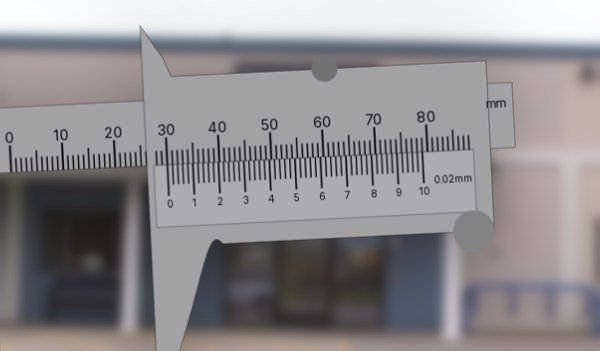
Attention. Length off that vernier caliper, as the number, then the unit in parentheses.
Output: 30.0 (mm)
